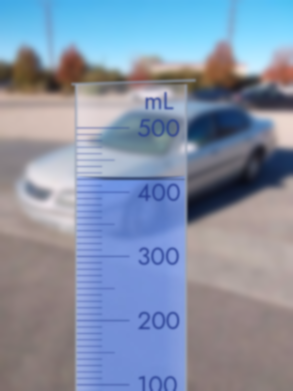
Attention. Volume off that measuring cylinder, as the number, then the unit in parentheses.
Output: 420 (mL)
